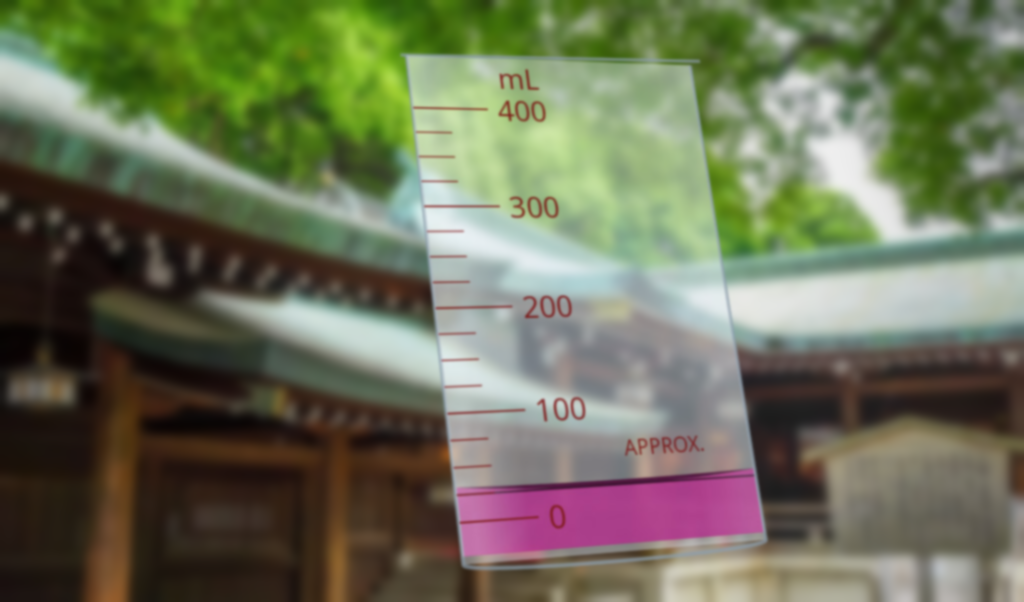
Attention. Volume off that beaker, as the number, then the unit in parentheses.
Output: 25 (mL)
